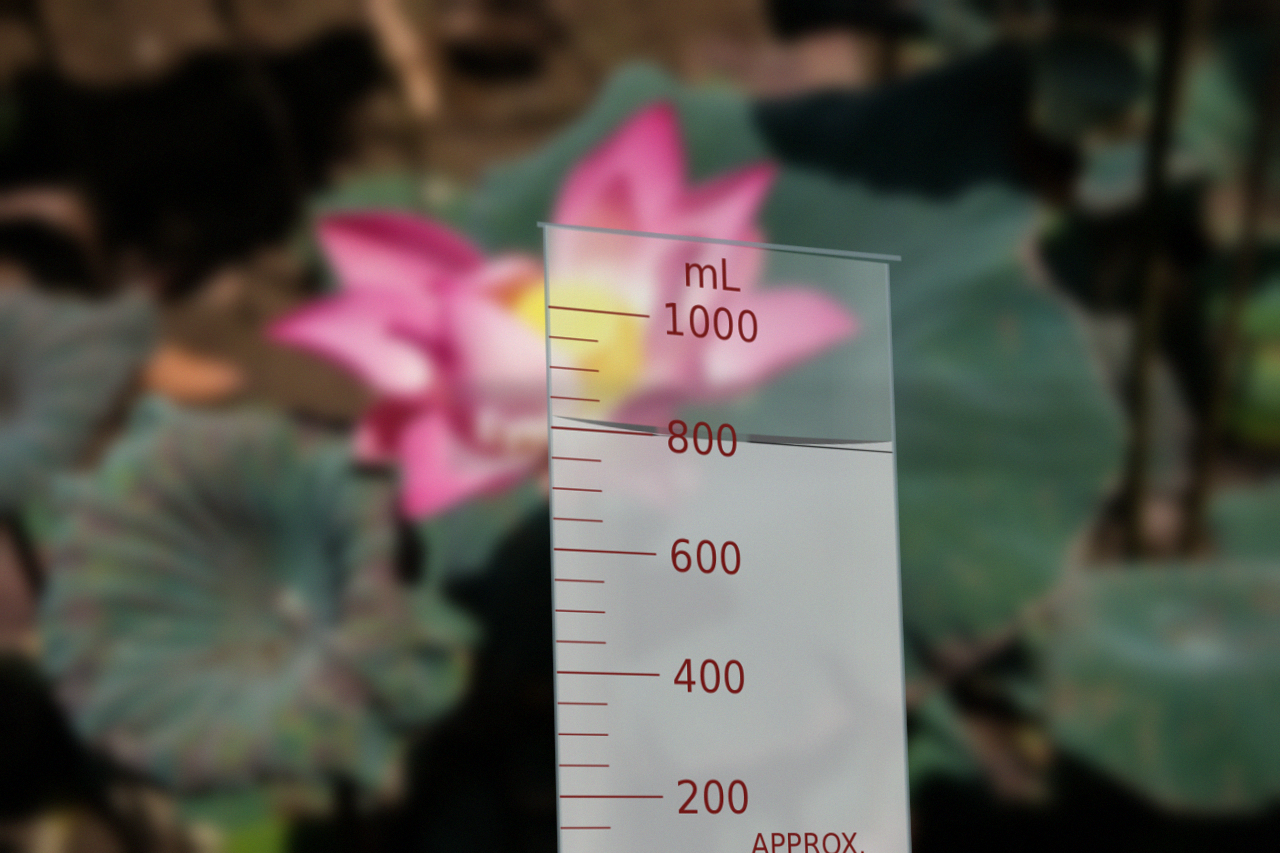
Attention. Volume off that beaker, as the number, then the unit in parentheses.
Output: 800 (mL)
